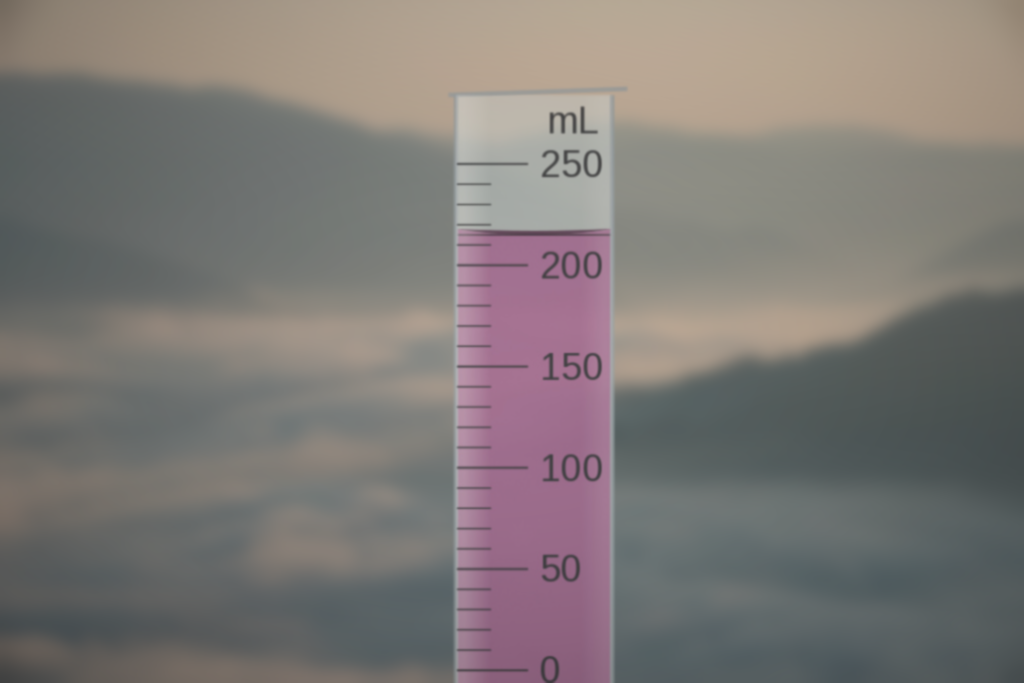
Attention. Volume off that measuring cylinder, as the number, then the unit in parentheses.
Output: 215 (mL)
